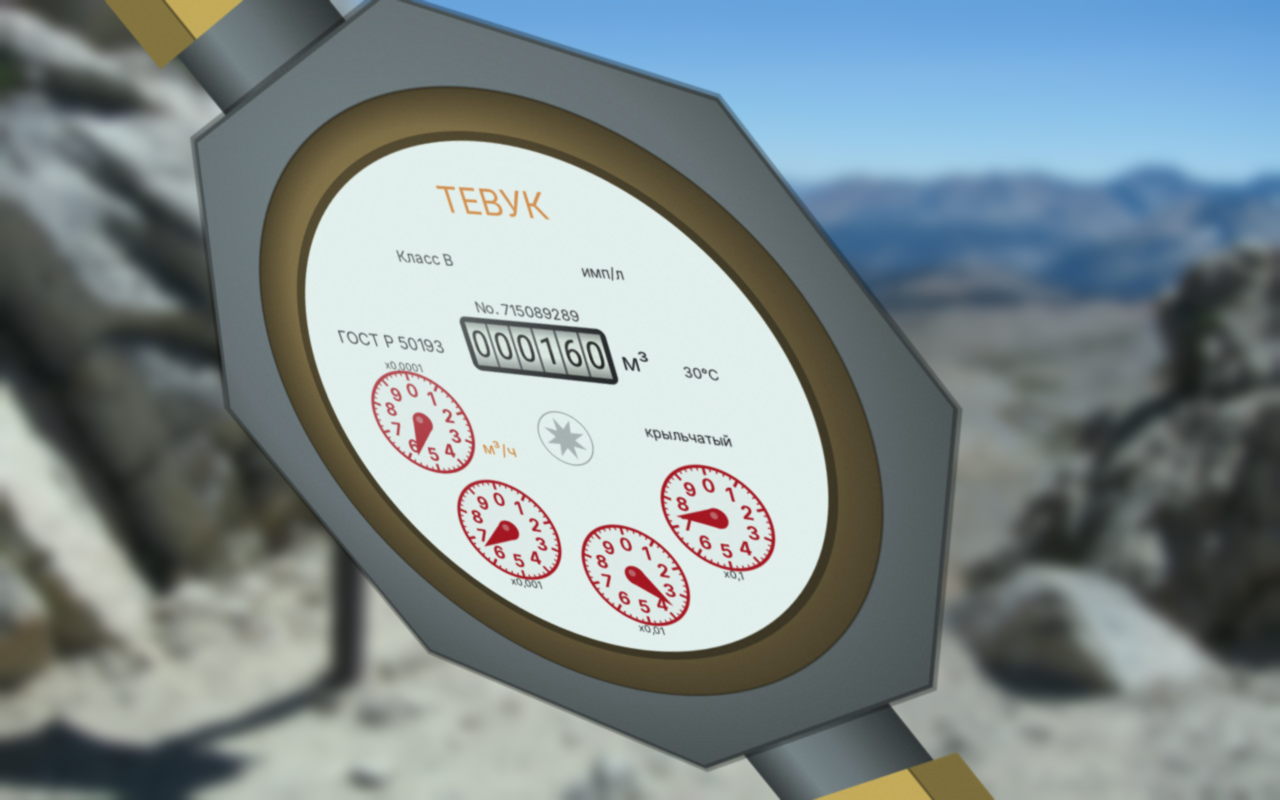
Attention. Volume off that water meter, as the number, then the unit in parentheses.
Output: 160.7365 (m³)
